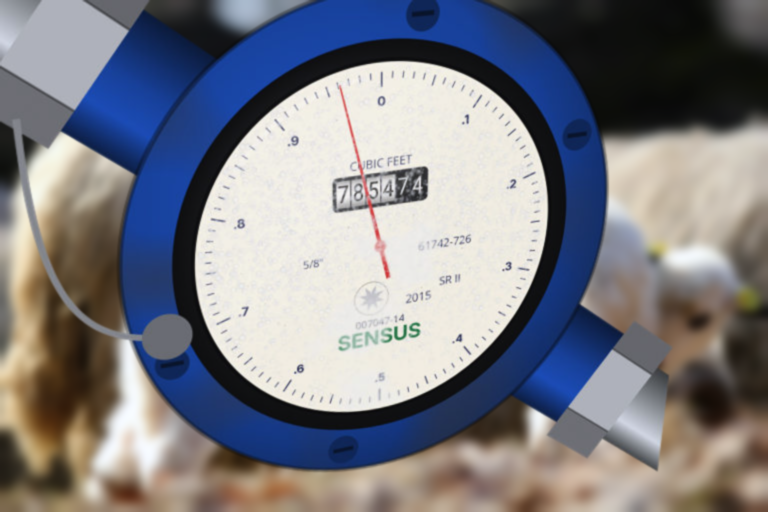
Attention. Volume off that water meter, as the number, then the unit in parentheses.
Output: 785473.96 (ft³)
